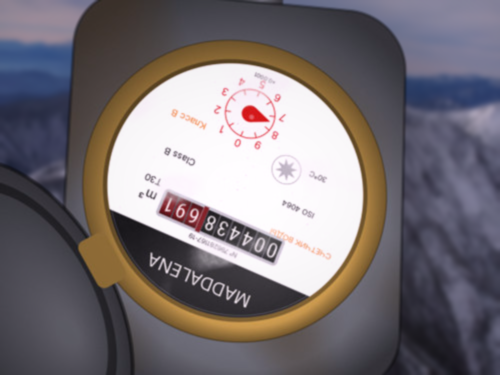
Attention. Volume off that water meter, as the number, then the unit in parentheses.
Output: 4438.6917 (m³)
